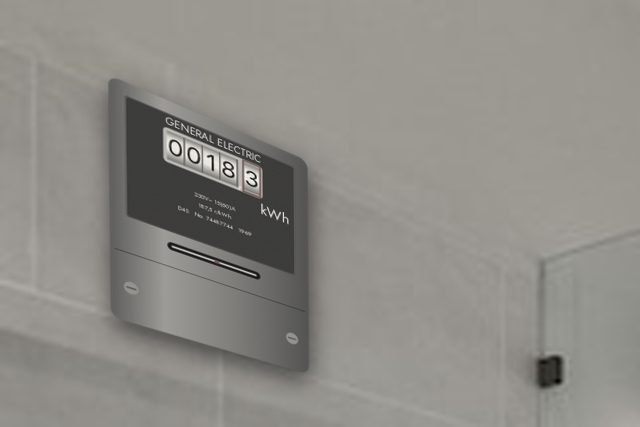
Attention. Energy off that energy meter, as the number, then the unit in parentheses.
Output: 18.3 (kWh)
